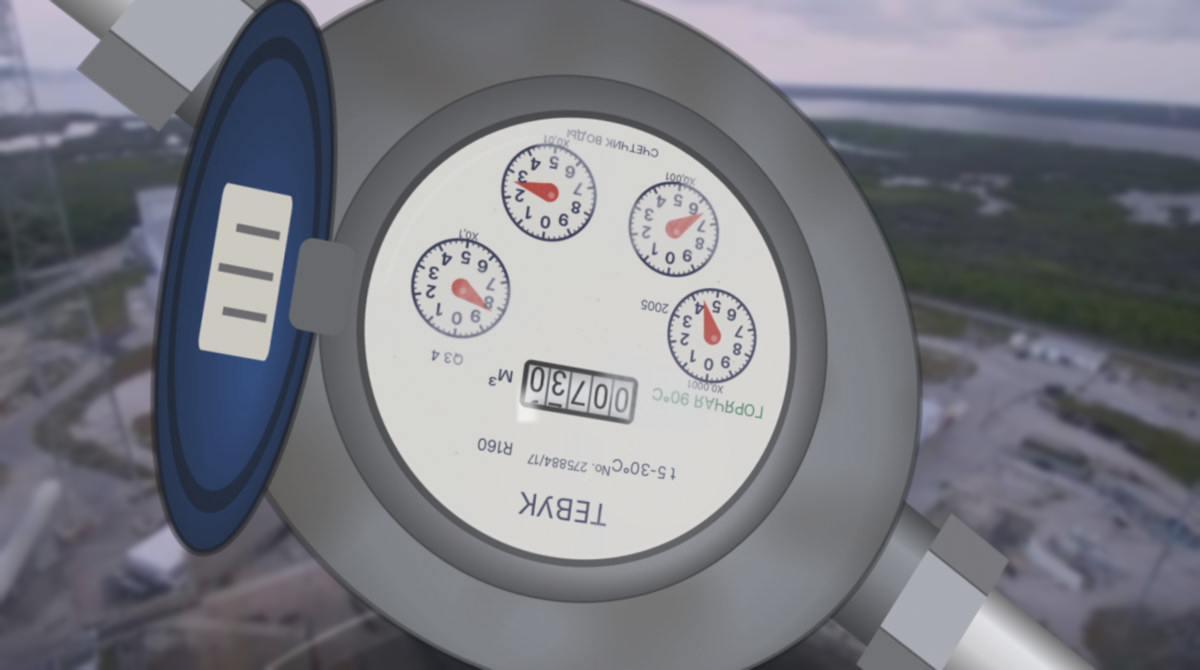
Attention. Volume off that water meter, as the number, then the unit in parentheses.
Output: 729.8264 (m³)
